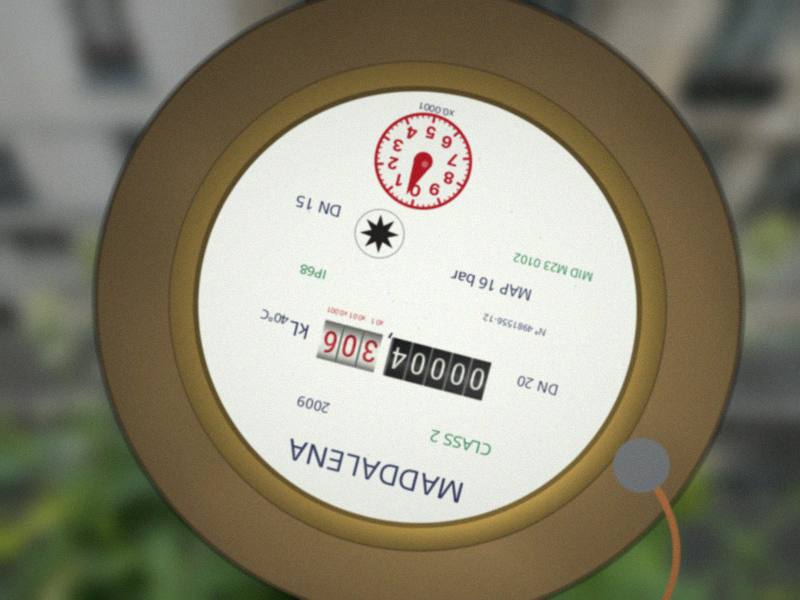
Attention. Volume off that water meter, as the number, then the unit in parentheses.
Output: 4.3060 (kL)
